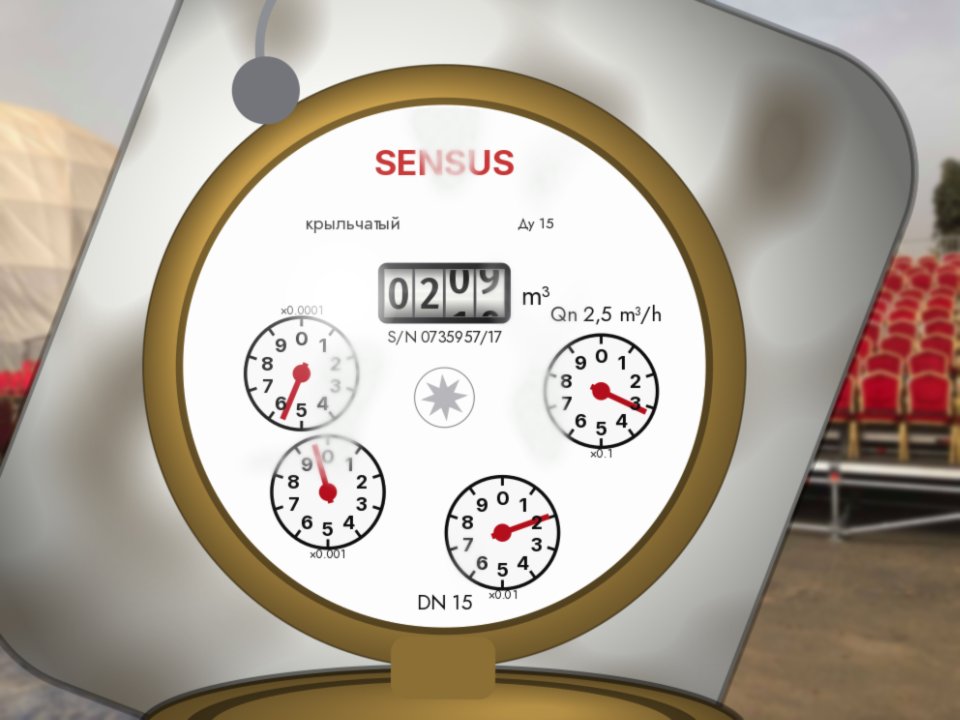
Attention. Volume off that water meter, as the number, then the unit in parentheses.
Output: 209.3195 (m³)
